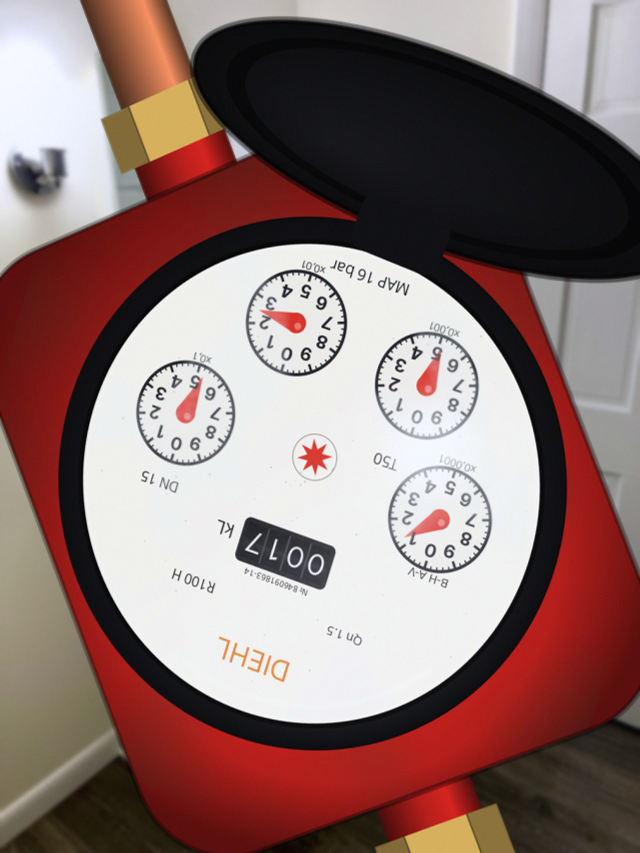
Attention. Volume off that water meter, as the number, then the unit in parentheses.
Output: 17.5251 (kL)
